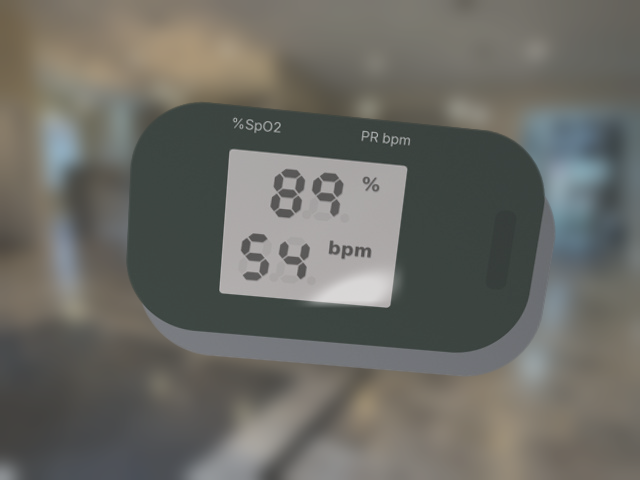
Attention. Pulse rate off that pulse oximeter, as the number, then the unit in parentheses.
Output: 54 (bpm)
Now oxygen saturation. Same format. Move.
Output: 89 (%)
